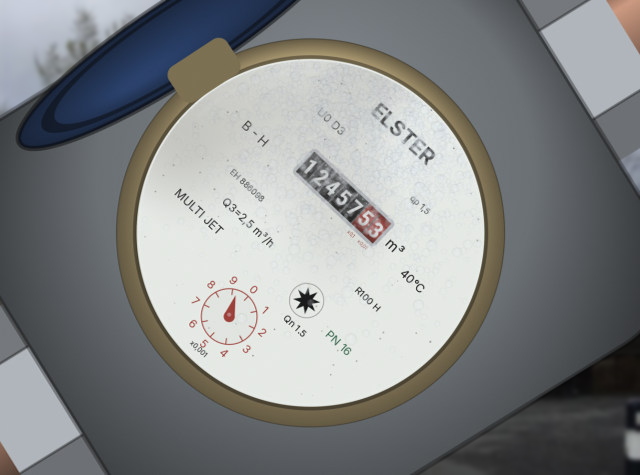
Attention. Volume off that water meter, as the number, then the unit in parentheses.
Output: 12457.529 (m³)
